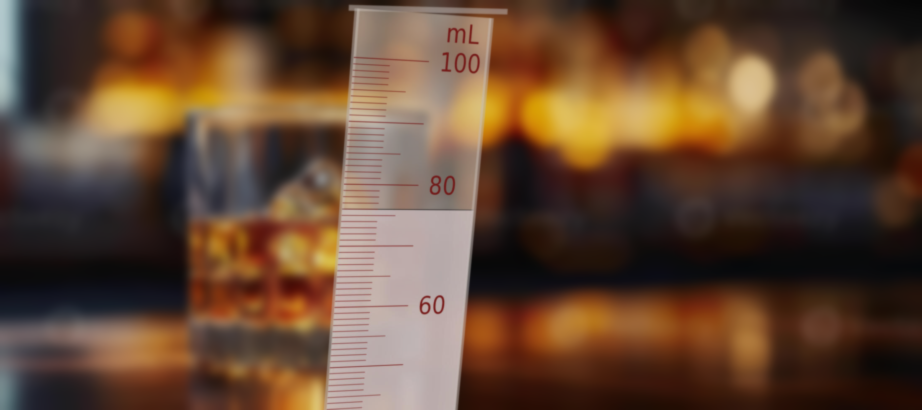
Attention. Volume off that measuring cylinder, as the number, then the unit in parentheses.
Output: 76 (mL)
